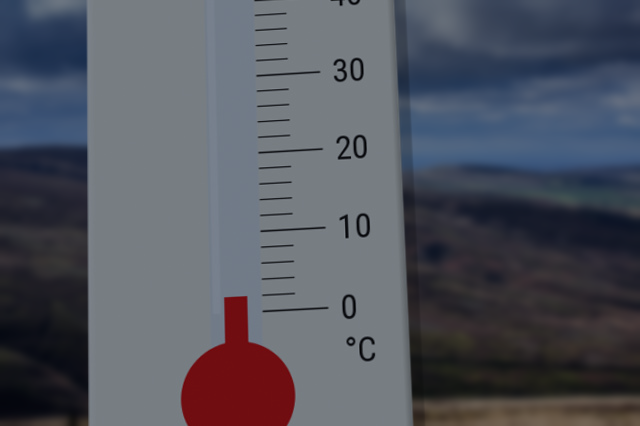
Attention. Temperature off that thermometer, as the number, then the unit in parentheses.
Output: 2 (°C)
